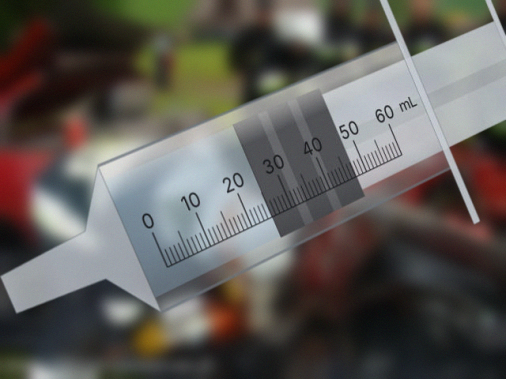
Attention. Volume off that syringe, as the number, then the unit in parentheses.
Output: 25 (mL)
